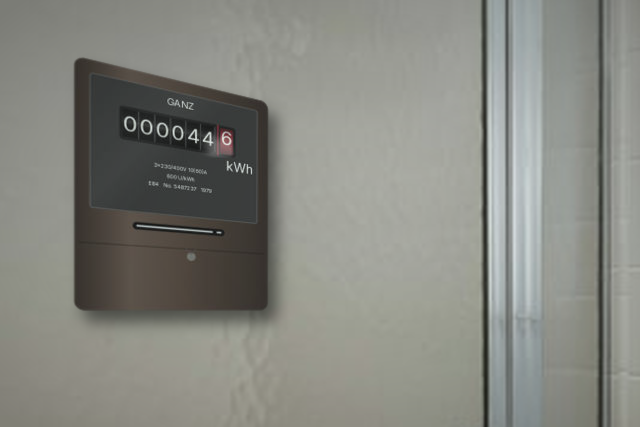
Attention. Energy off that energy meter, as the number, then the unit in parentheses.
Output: 44.6 (kWh)
